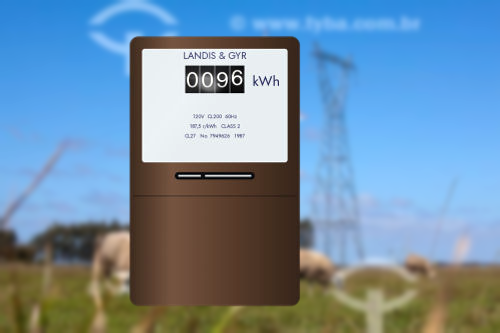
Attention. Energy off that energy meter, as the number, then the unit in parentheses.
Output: 96 (kWh)
